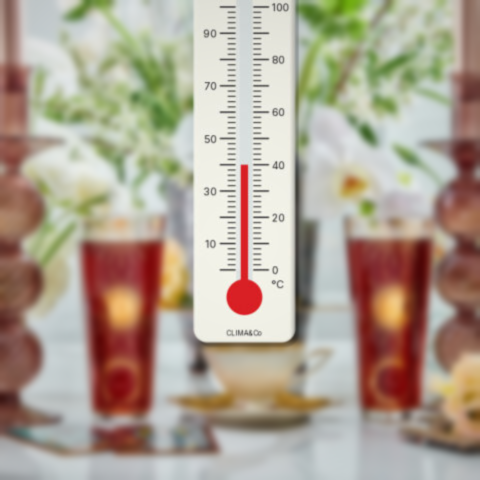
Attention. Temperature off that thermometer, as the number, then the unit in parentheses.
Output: 40 (°C)
